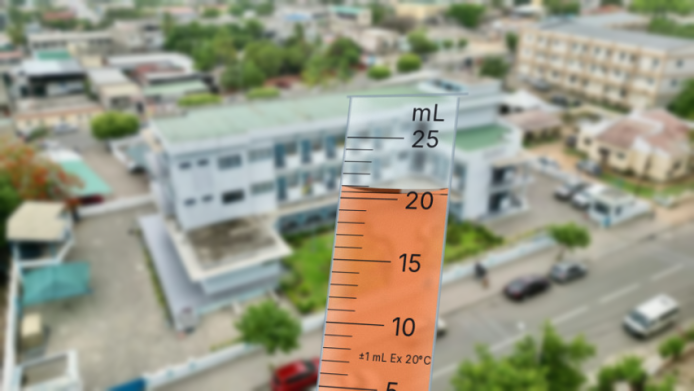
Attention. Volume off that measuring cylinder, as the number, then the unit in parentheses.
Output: 20.5 (mL)
